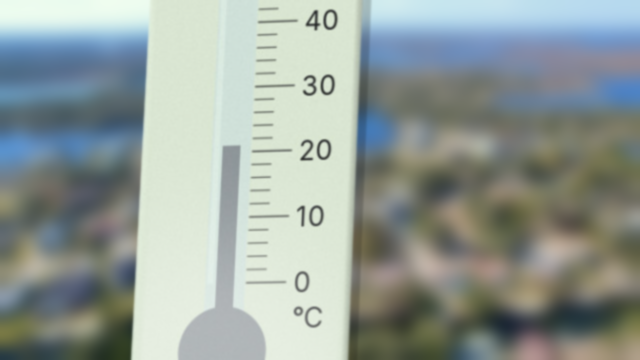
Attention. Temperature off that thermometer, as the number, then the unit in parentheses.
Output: 21 (°C)
